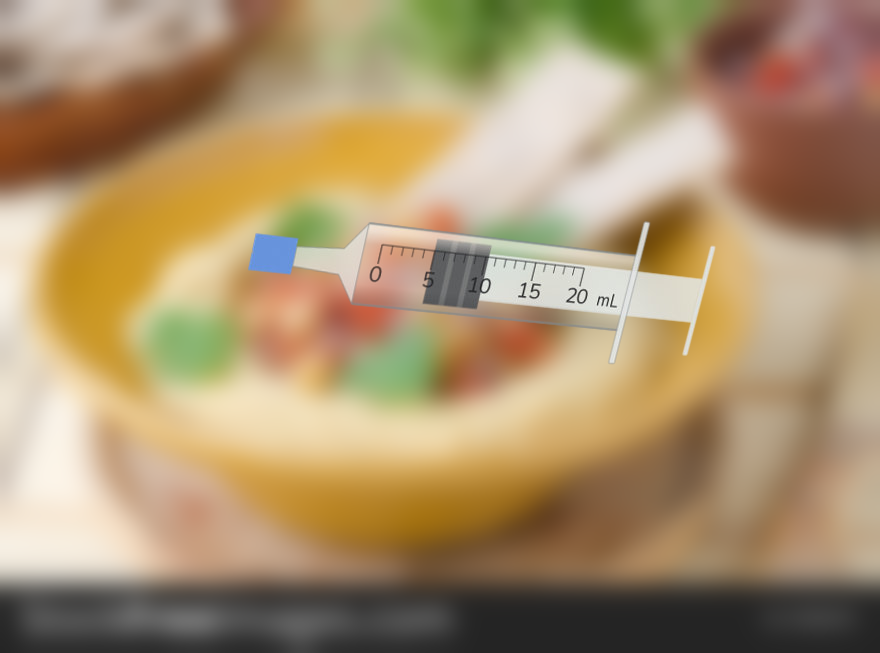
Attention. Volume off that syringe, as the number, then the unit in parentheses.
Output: 5 (mL)
